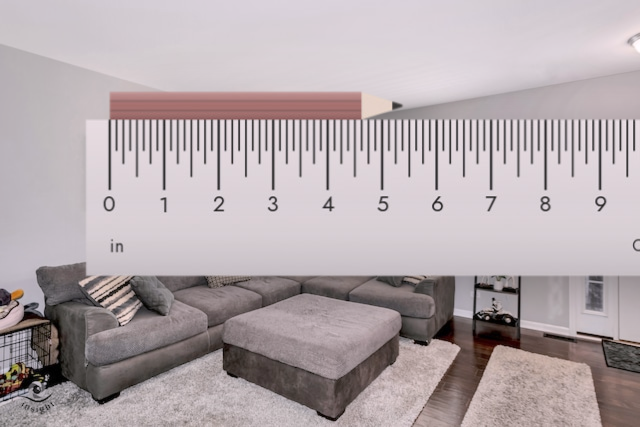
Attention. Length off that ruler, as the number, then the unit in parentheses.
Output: 5.375 (in)
